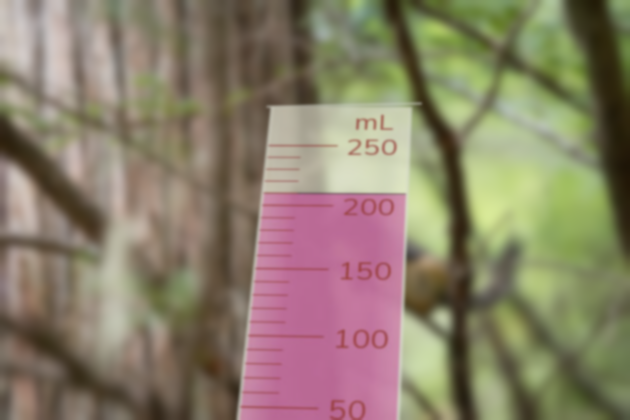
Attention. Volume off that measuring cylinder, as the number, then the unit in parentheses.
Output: 210 (mL)
